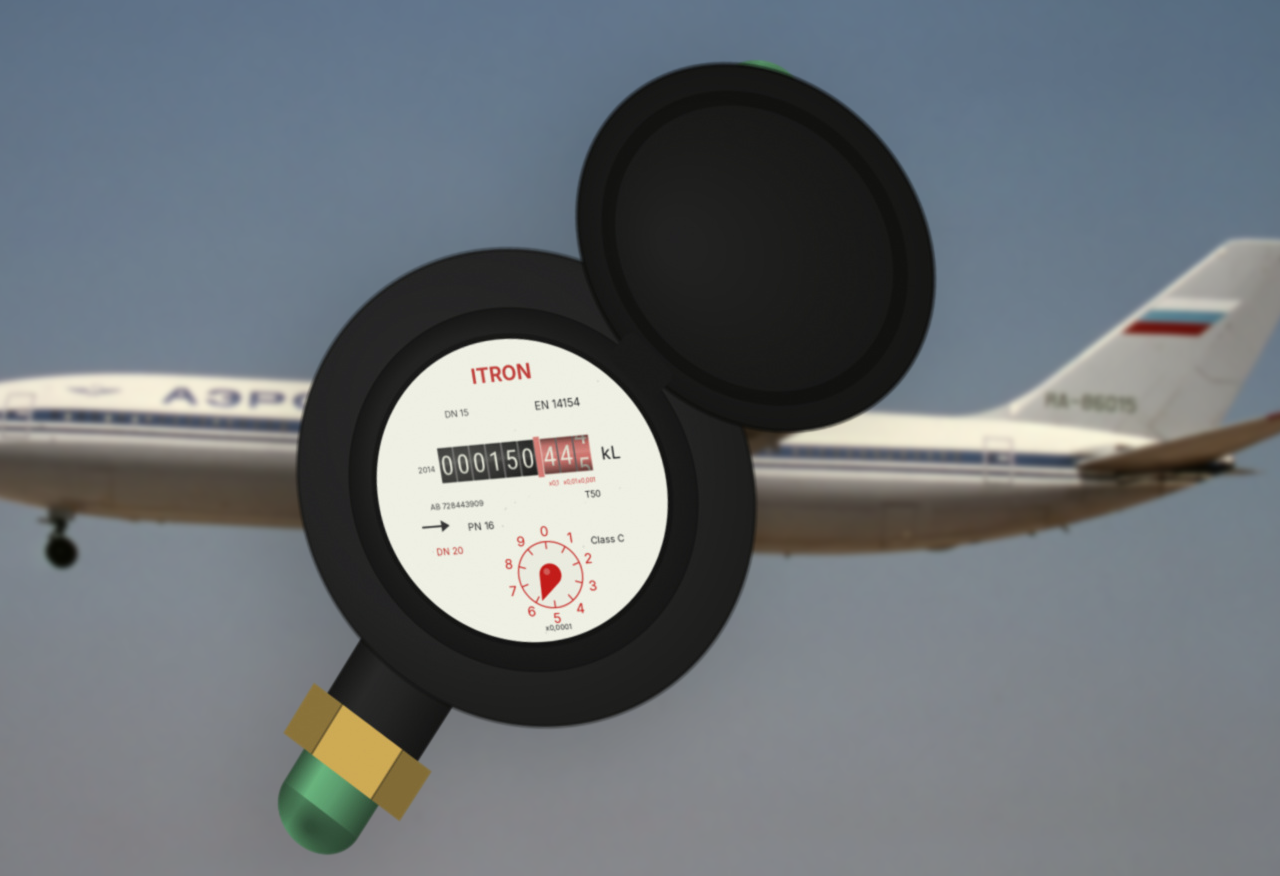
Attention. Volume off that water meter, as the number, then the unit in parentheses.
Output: 150.4445 (kL)
